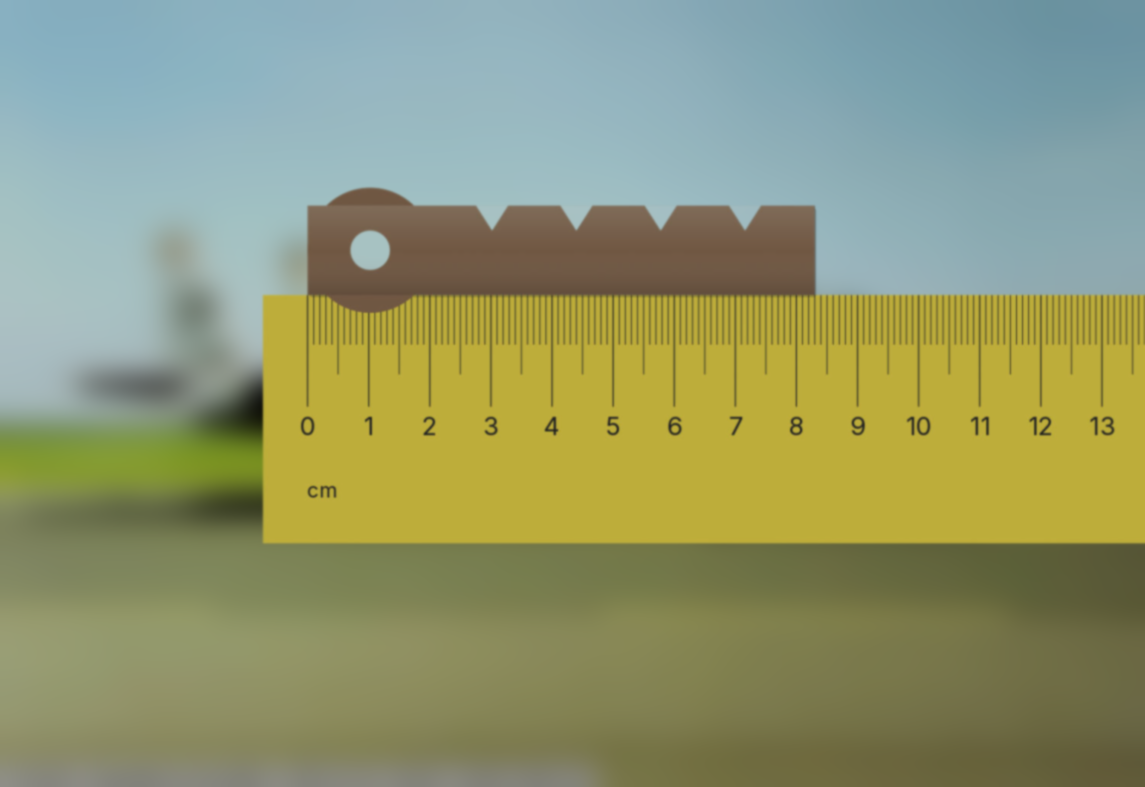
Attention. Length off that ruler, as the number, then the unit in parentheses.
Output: 8.3 (cm)
